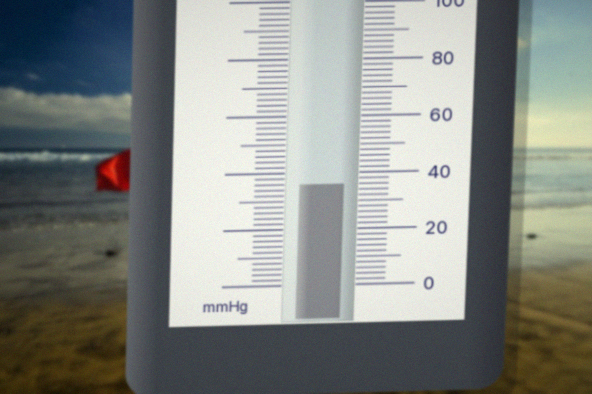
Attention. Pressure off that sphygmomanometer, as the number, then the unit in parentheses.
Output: 36 (mmHg)
